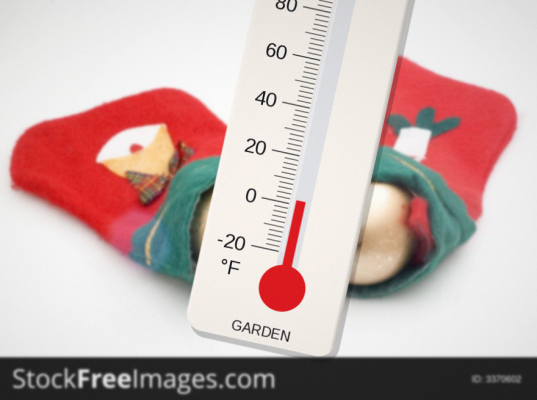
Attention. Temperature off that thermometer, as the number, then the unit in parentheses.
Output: 2 (°F)
